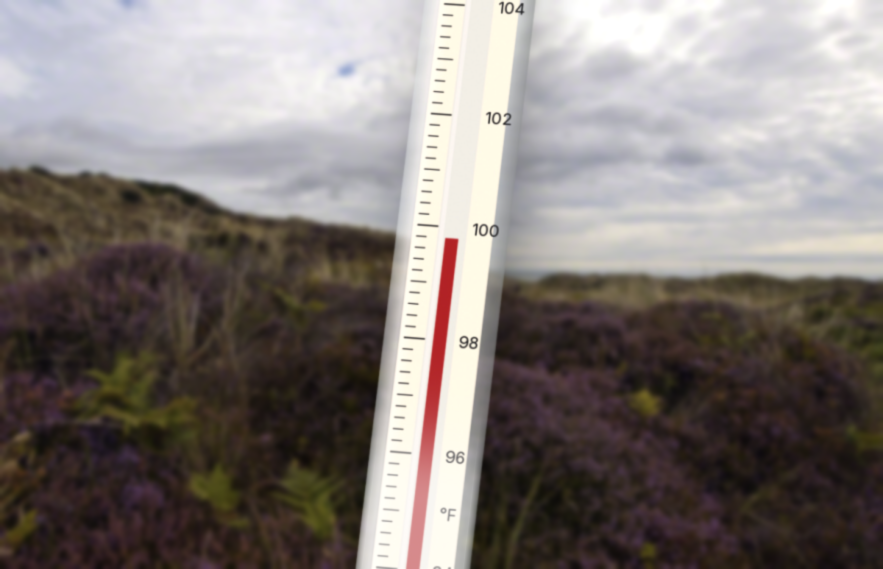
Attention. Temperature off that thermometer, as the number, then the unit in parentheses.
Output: 99.8 (°F)
